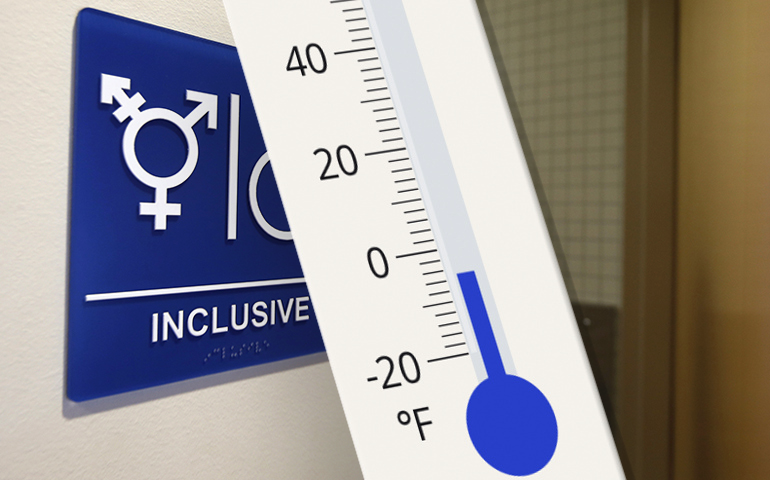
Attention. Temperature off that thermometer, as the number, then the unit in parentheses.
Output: -5 (°F)
